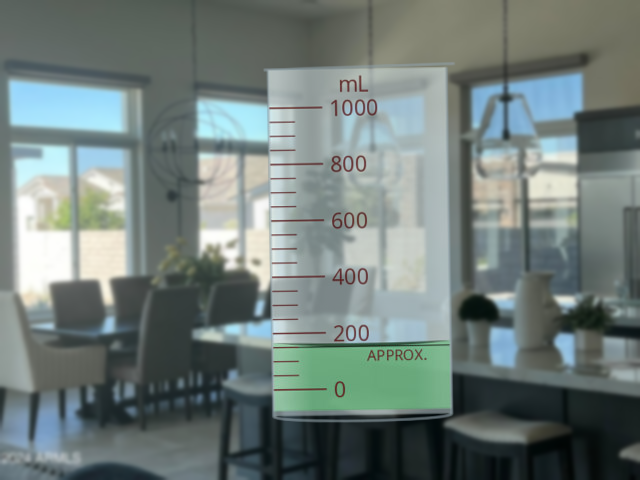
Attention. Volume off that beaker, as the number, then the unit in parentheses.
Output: 150 (mL)
